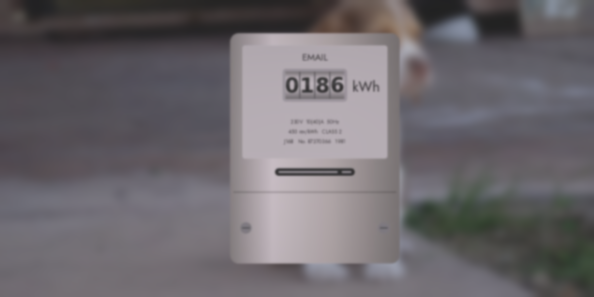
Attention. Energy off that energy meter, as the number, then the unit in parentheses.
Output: 186 (kWh)
